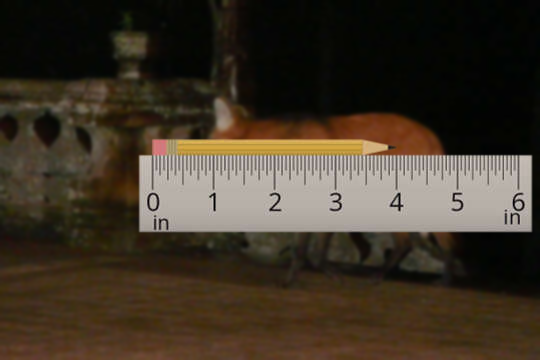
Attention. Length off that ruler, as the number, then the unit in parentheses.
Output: 4 (in)
